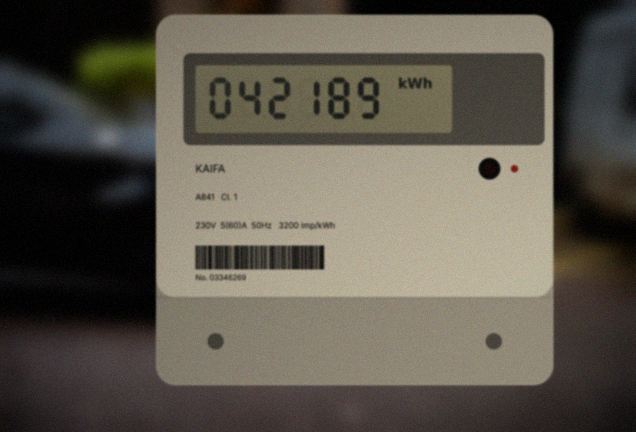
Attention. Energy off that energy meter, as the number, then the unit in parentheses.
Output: 42189 (kWh)
